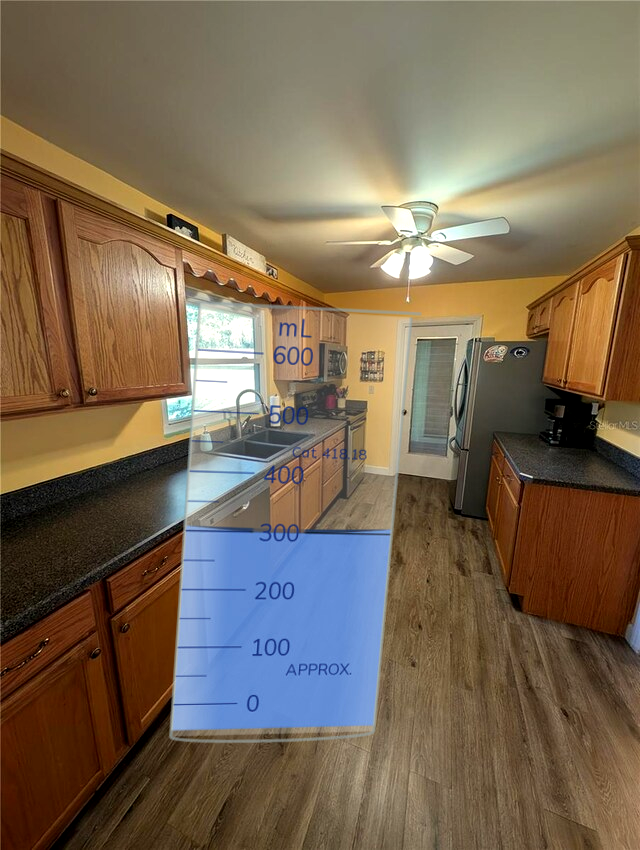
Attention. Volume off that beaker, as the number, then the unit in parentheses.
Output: 300 (mL)
